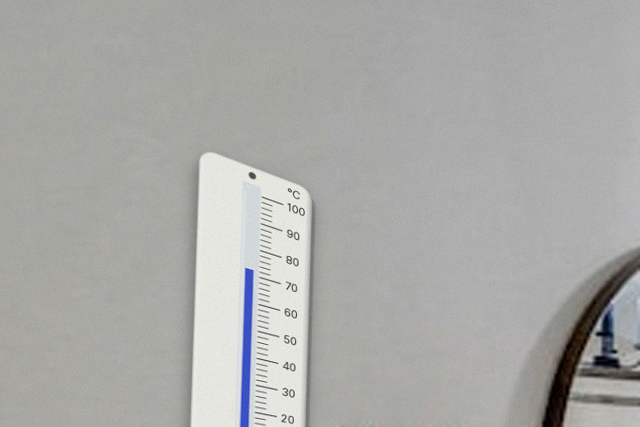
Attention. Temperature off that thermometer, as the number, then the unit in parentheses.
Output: 72 (°C)
